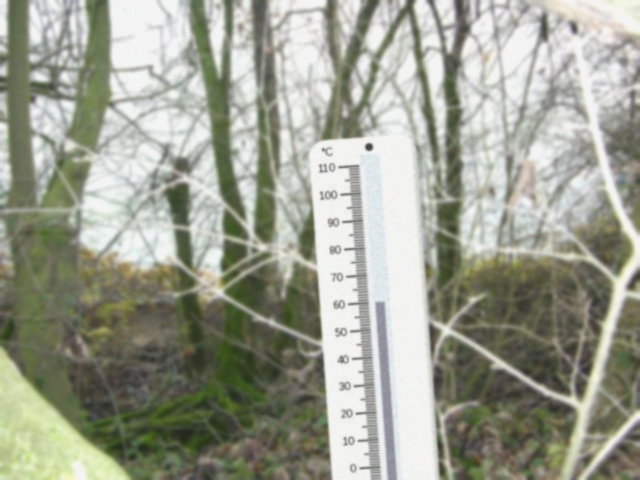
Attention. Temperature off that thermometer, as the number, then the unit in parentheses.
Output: 60 (°C)
